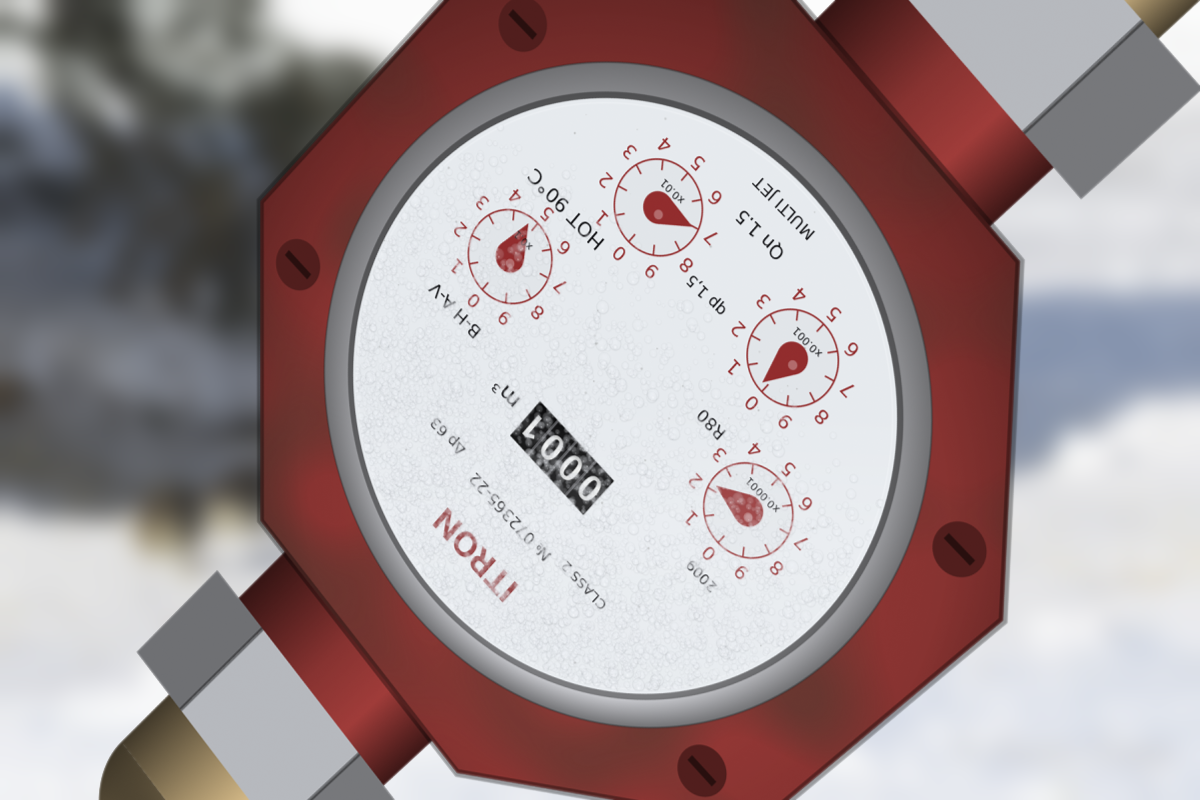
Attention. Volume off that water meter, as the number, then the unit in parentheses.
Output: 1.4702 (m³)
